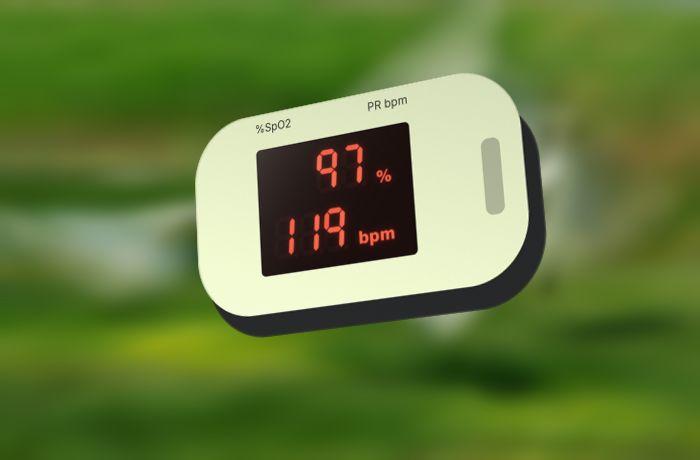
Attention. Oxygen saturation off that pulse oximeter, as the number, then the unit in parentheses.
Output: 97 (%)
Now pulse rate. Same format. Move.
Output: 119 (bpm)
